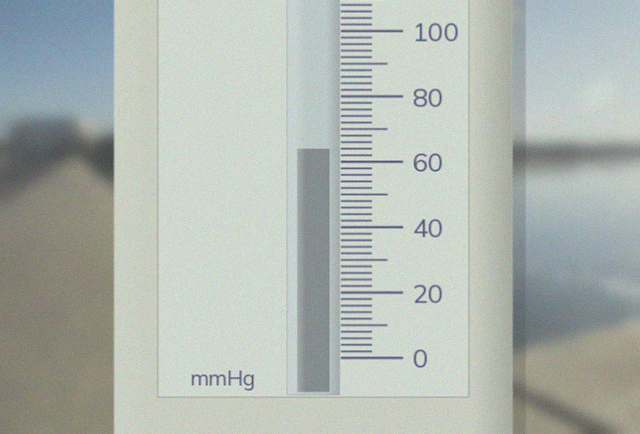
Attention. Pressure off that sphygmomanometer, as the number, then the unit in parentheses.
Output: 64 (mmHg)
